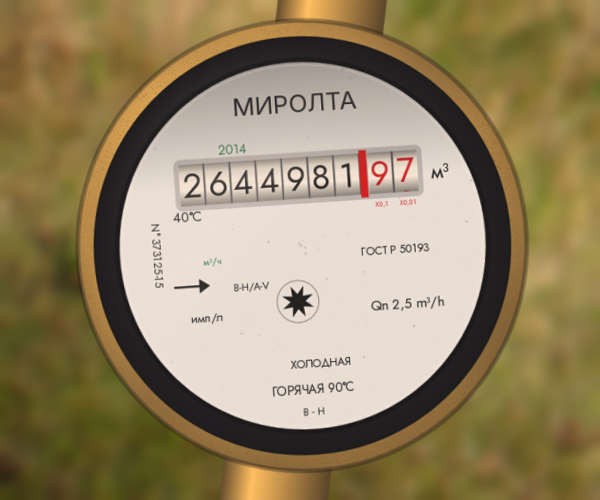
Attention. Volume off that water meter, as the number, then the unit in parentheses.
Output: 2644981.97 (m³)
